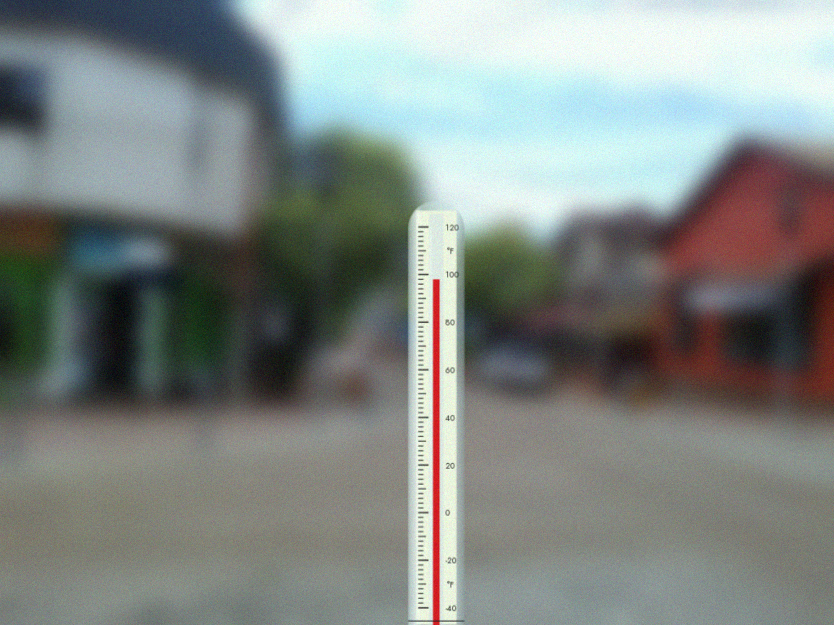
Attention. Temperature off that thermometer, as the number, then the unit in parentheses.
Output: 98 (°F)
